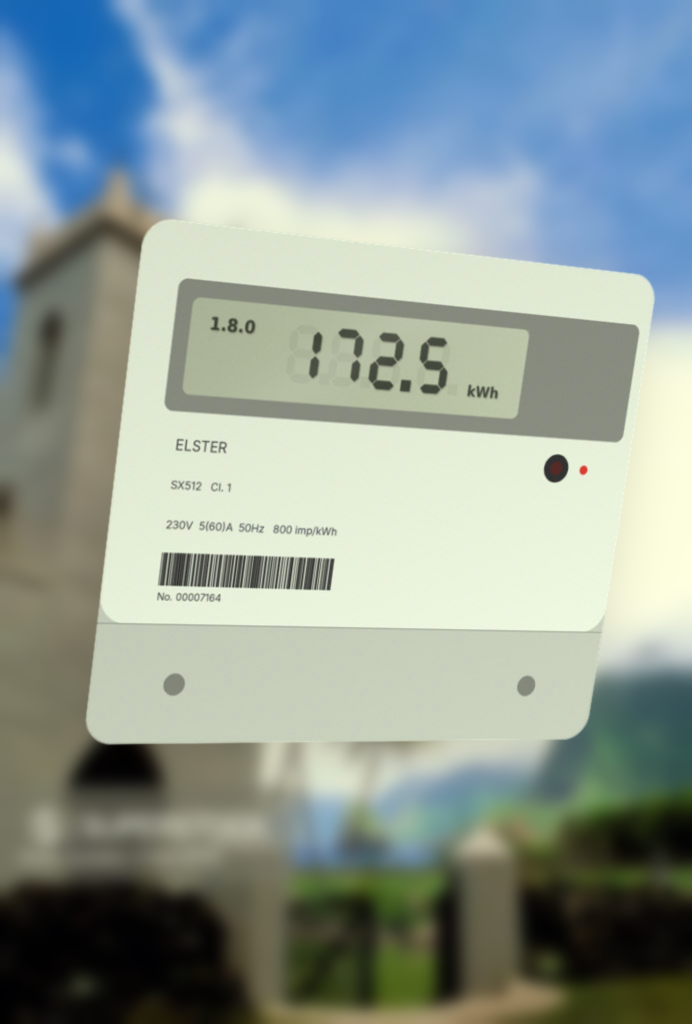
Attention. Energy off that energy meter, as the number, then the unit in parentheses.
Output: 172.5 (kWh)
